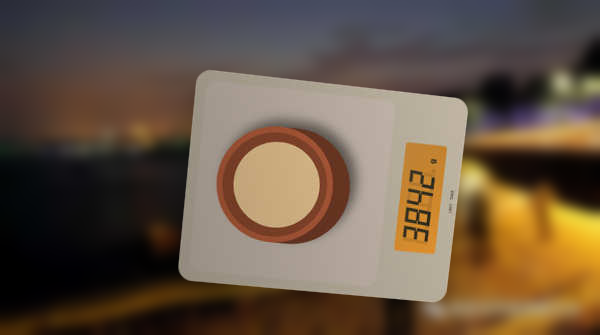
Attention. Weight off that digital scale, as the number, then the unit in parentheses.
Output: 3842 (g)
